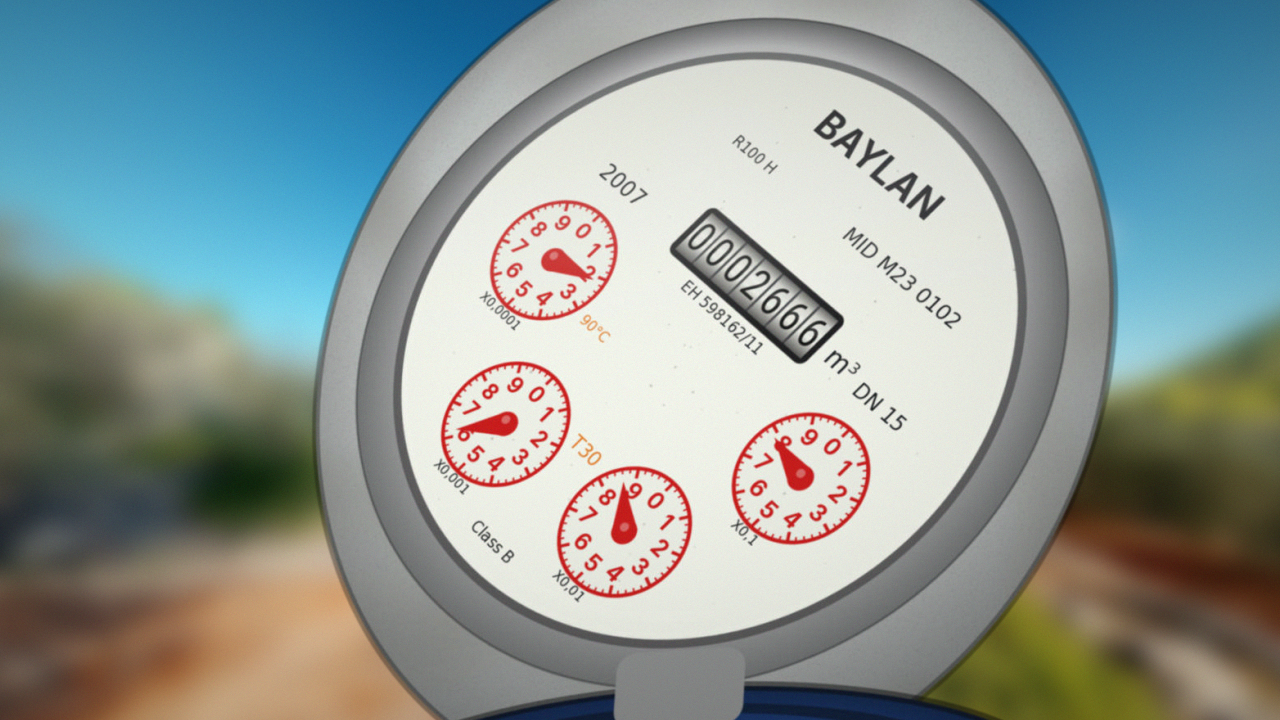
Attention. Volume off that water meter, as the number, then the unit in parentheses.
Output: 2666.7862 (m³)
